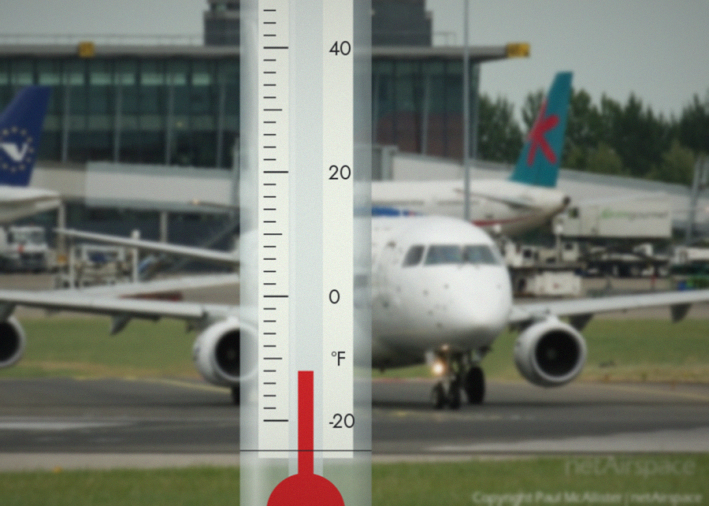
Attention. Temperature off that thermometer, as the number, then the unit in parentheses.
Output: -12 (°F)
